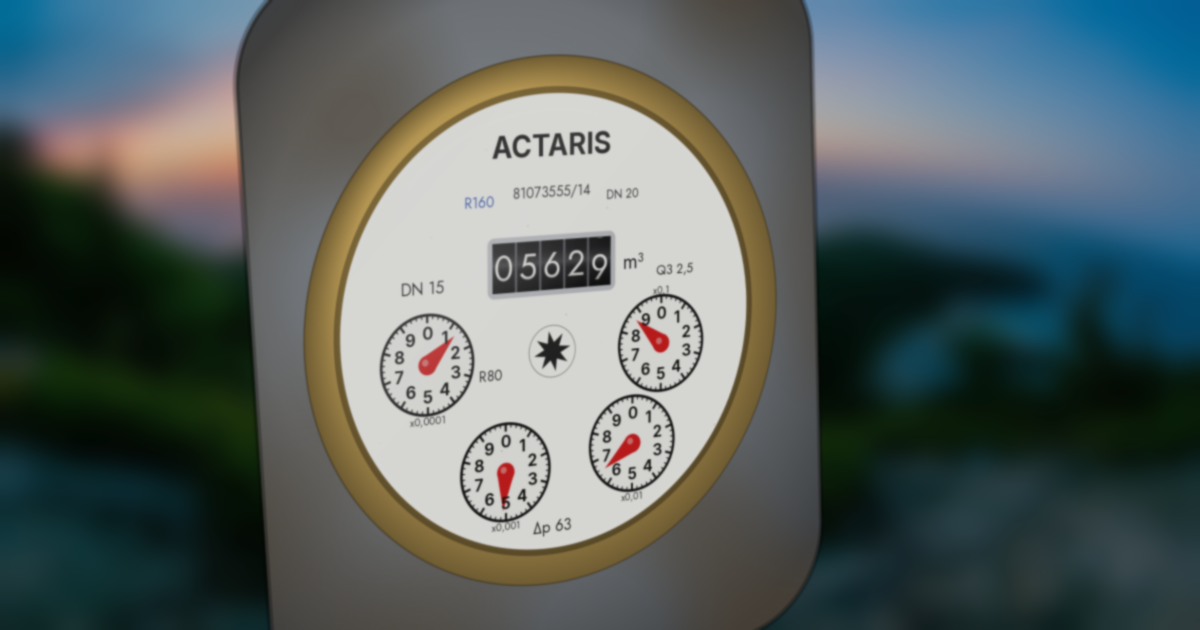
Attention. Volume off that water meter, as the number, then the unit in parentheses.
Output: 5628.8651 (m³)
